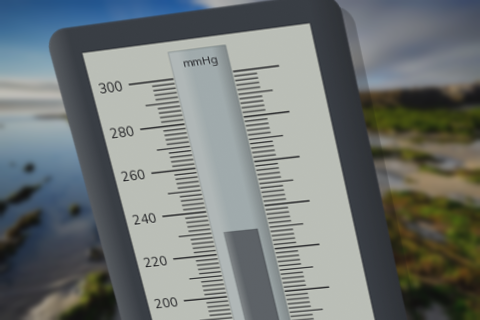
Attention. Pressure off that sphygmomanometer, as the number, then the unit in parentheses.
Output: 230 (mmHg)
